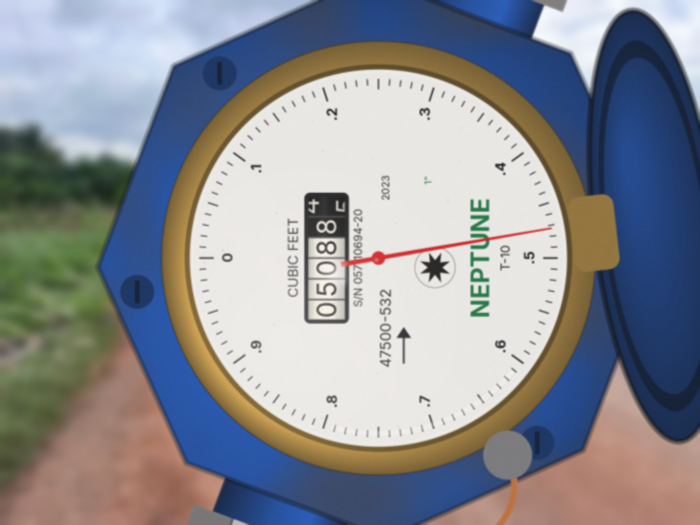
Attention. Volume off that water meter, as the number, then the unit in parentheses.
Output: 50884.47 (ft³)
